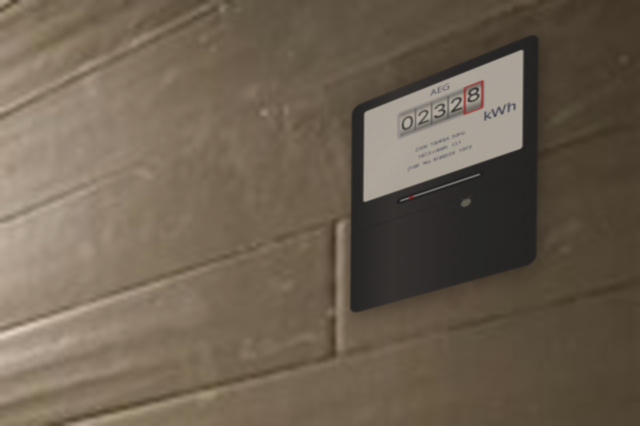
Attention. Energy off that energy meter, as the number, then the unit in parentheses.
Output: 232.8 (kWh)
